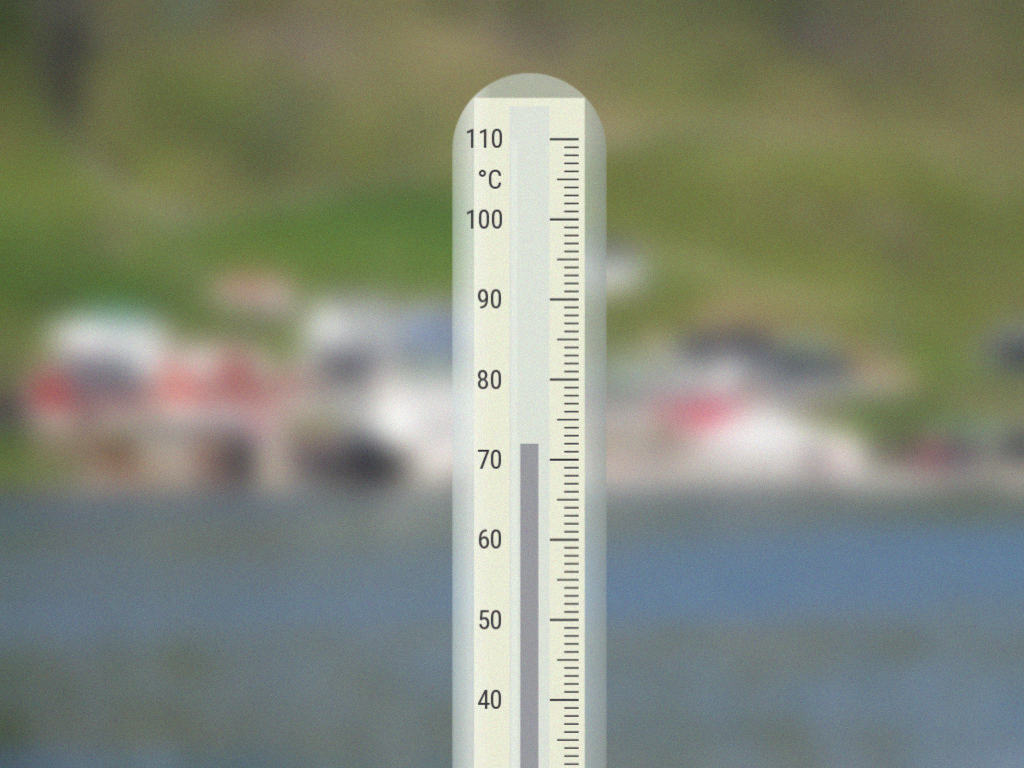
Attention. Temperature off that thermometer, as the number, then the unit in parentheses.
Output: 72 (°C)
